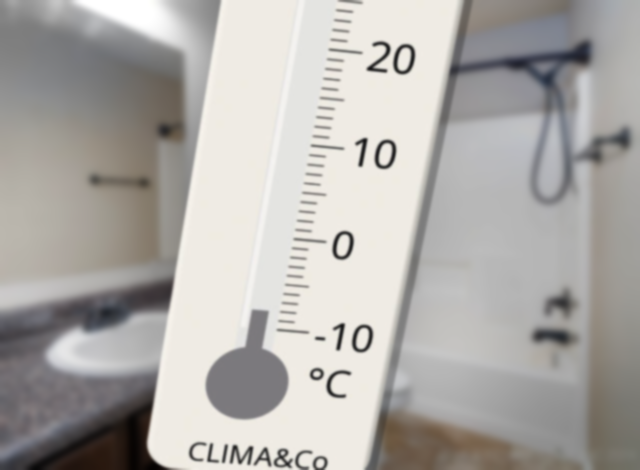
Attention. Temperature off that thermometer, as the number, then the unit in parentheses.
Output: -8 (°C)
